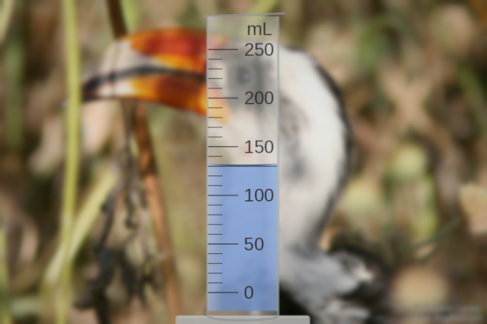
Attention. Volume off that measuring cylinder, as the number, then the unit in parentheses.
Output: 130 (mL)
